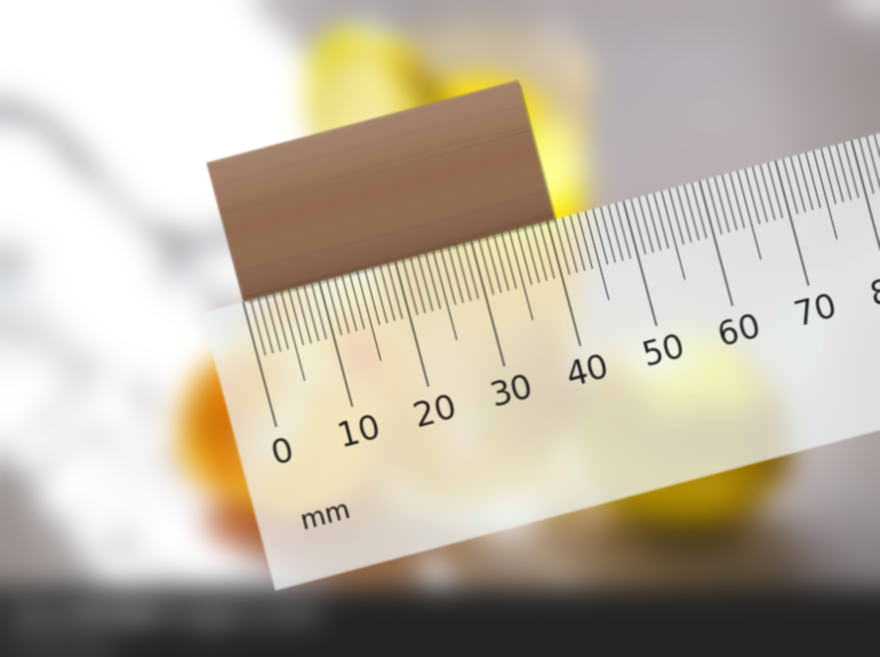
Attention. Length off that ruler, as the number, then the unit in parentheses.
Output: 41 (mm)
